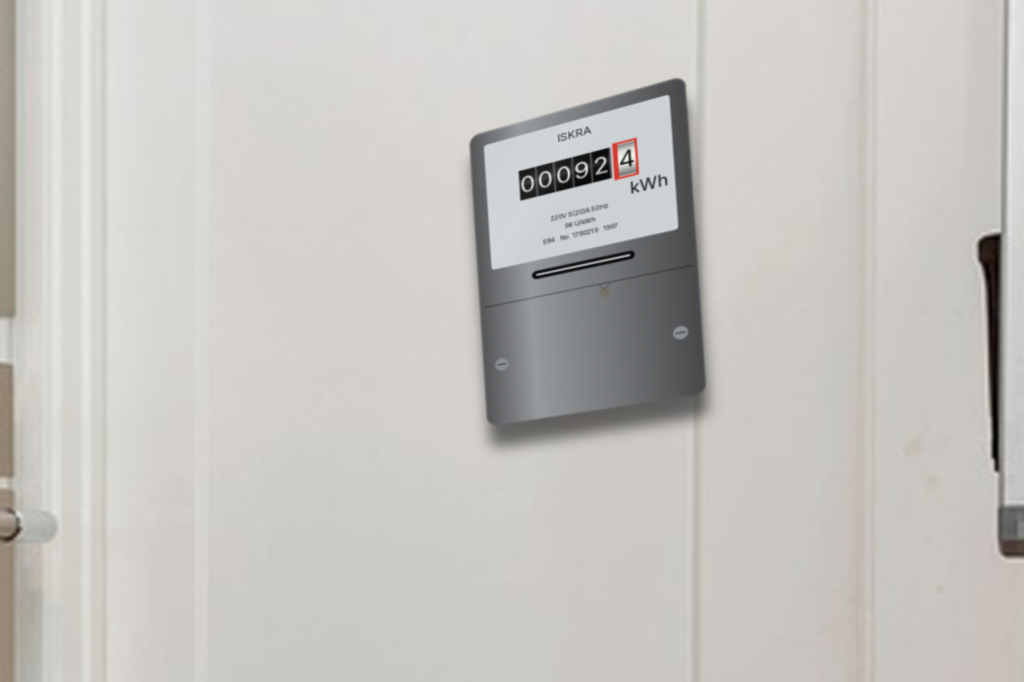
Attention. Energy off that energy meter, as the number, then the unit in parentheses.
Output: 92.4 (kWh)
